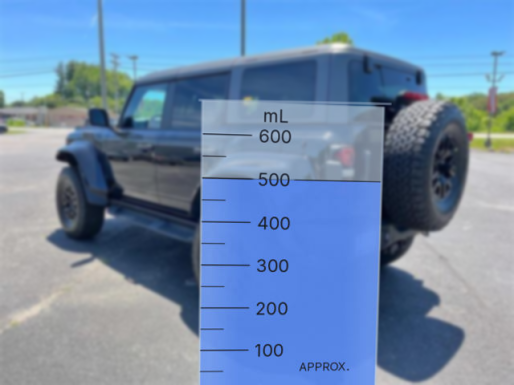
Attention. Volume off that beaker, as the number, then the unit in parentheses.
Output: 500 (mL)
